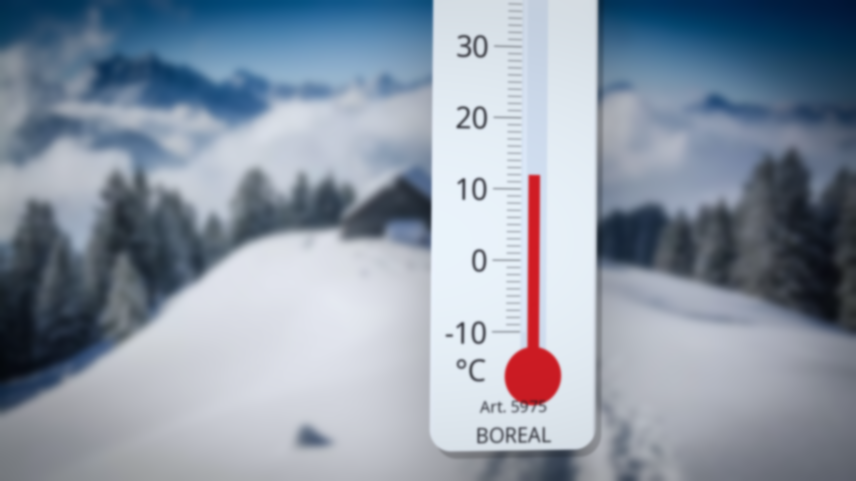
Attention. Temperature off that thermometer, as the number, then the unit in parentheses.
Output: 12 (°C)
